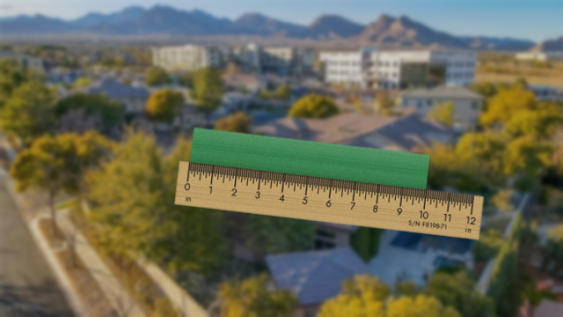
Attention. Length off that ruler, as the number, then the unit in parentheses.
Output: 10 (in)
